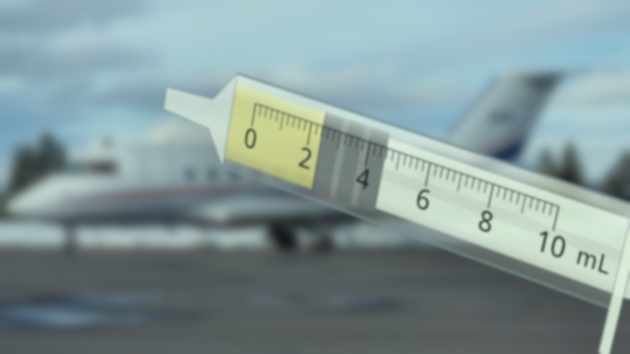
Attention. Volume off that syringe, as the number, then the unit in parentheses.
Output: 2.4 (mL)
